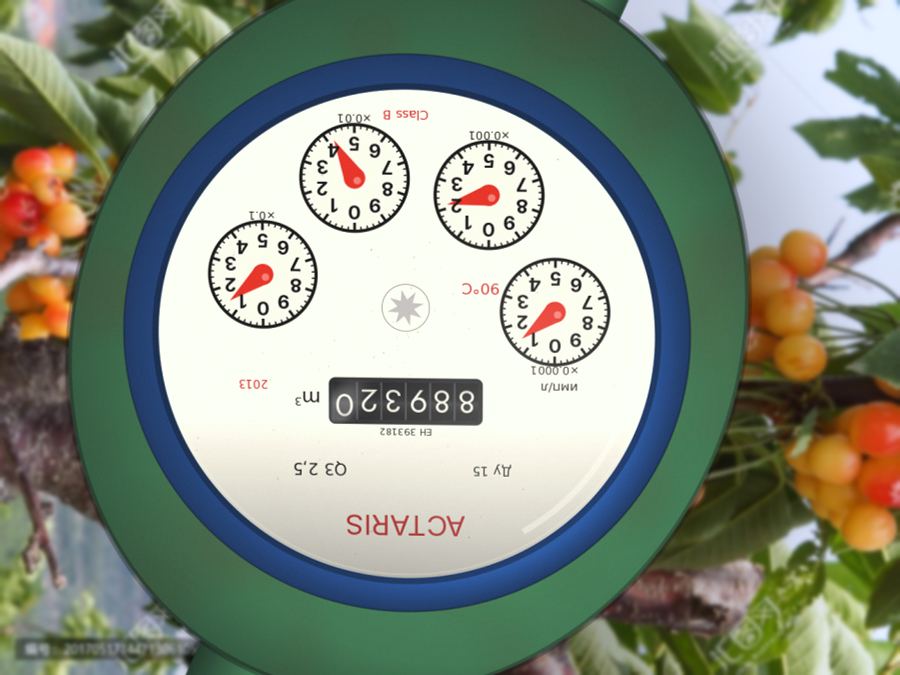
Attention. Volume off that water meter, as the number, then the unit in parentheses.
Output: 889320.1421 (m³)
